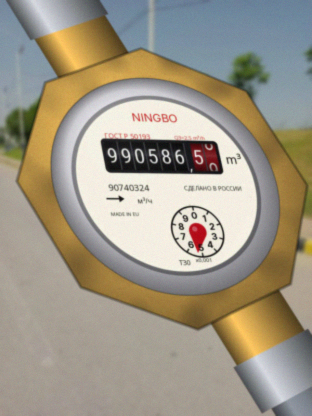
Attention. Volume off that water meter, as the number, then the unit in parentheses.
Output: 990586.585 (m³)
